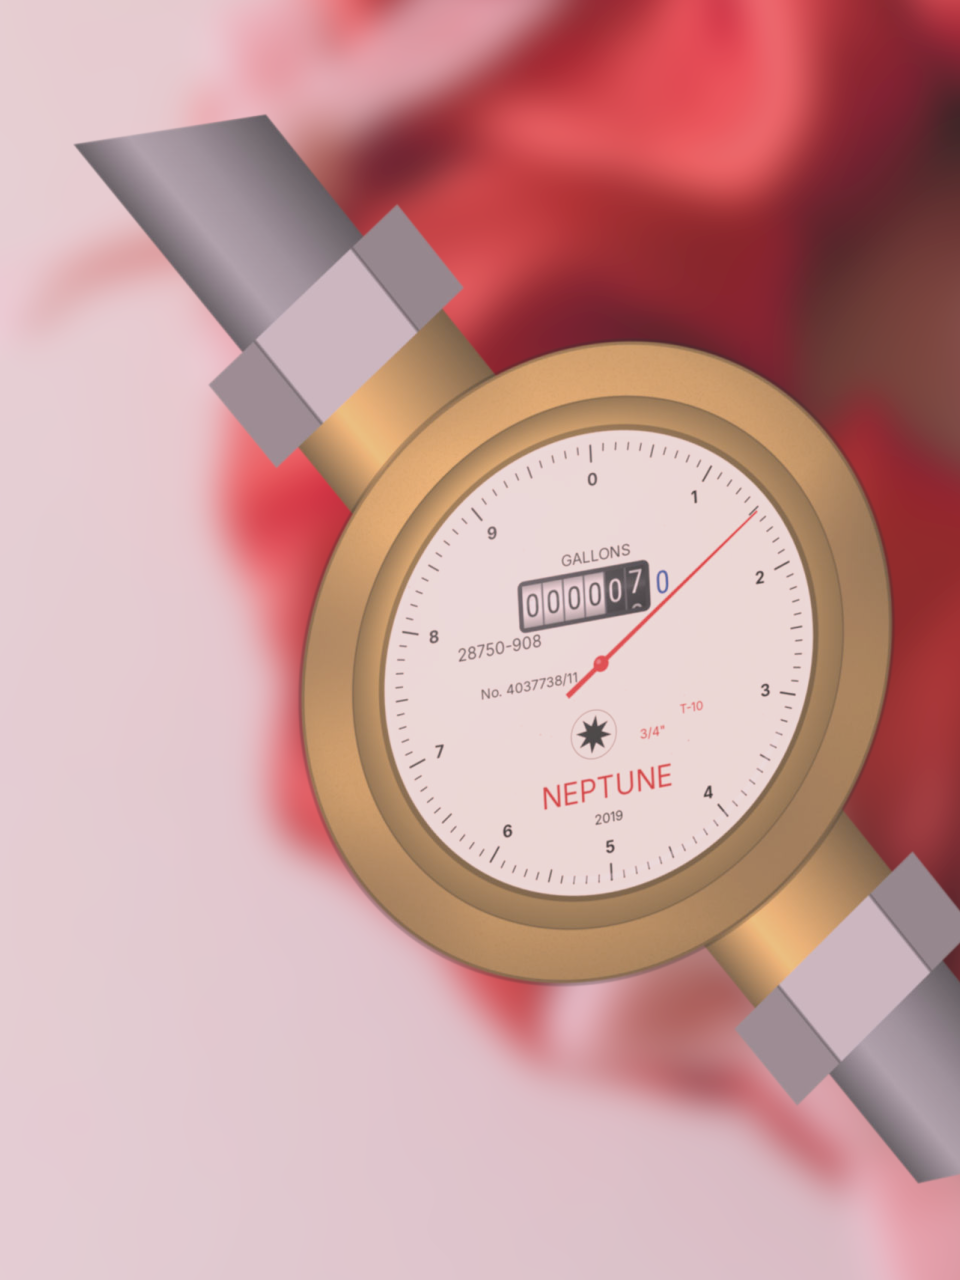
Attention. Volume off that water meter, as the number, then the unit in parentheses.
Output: 71.5 (gal)
